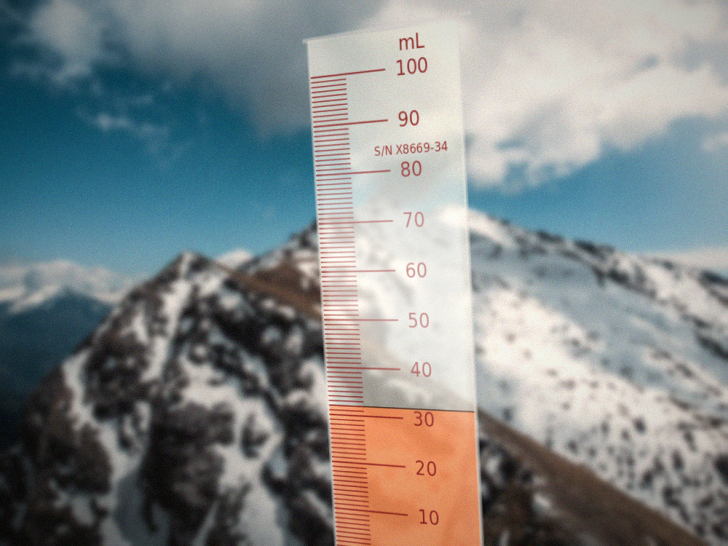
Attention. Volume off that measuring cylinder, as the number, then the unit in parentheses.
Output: 32 (mL)
